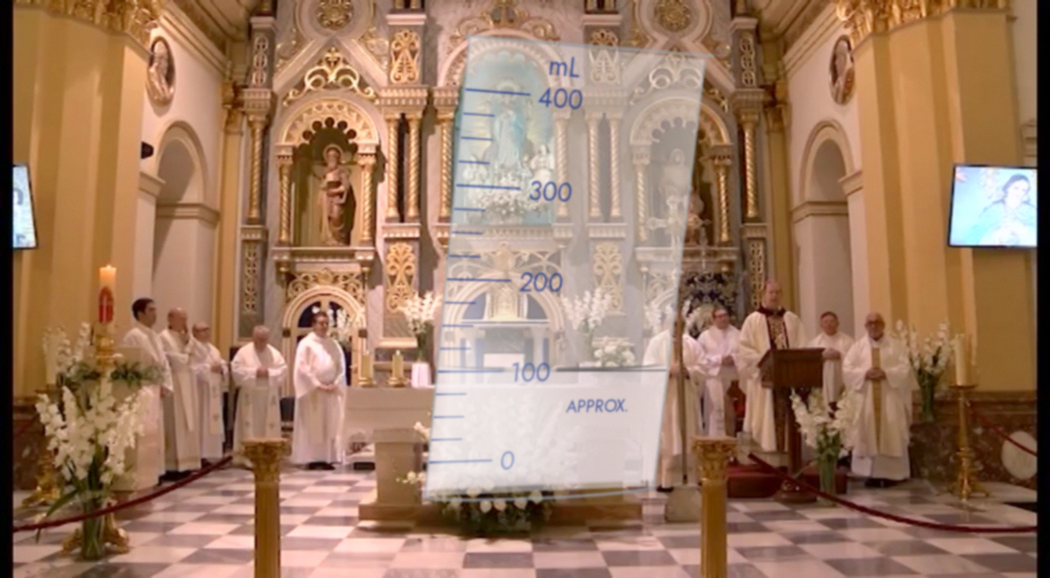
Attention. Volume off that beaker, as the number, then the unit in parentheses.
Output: 100 (mL)
